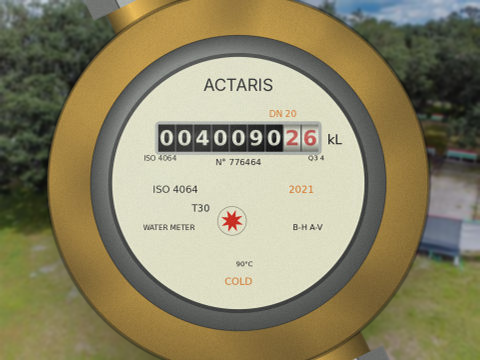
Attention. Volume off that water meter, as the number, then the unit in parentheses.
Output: 40090.26 (kL)
